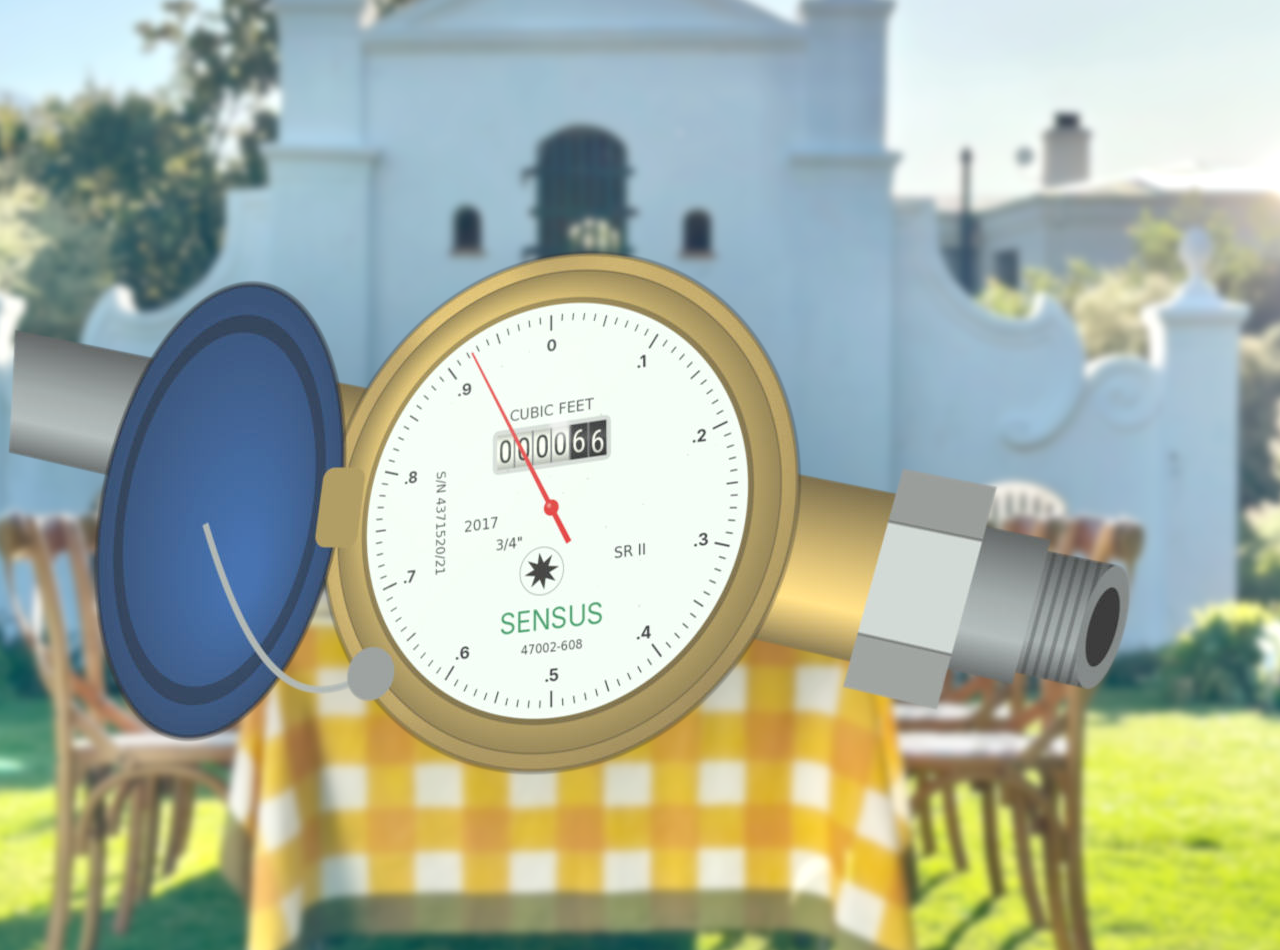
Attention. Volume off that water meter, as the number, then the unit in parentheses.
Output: 65.92 (ft³)
